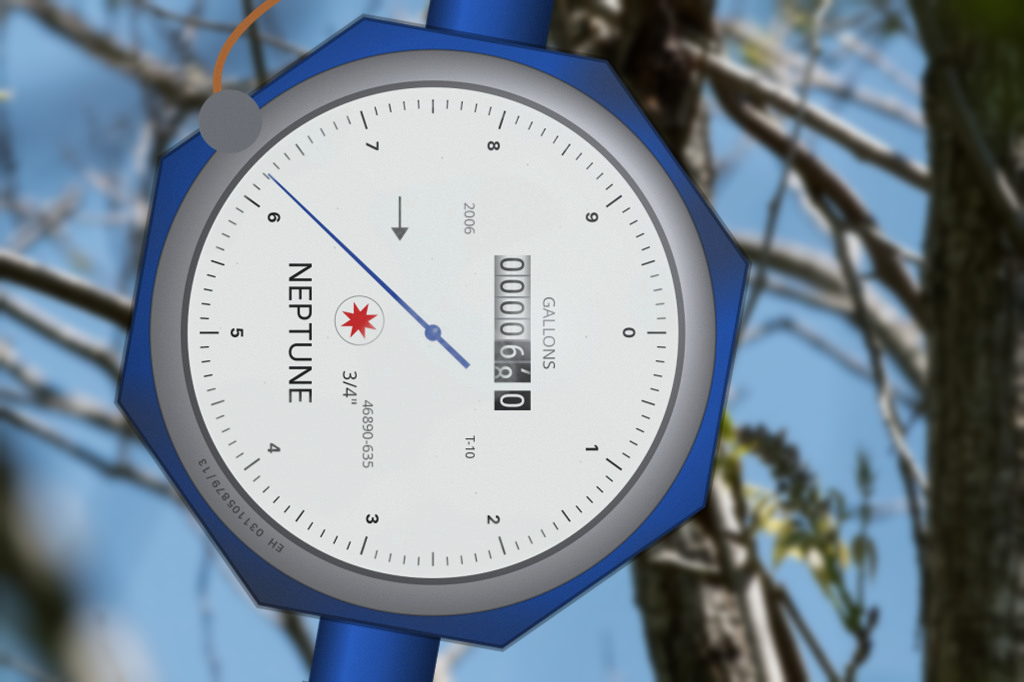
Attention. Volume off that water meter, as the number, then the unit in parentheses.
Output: 676.2 (gal)
